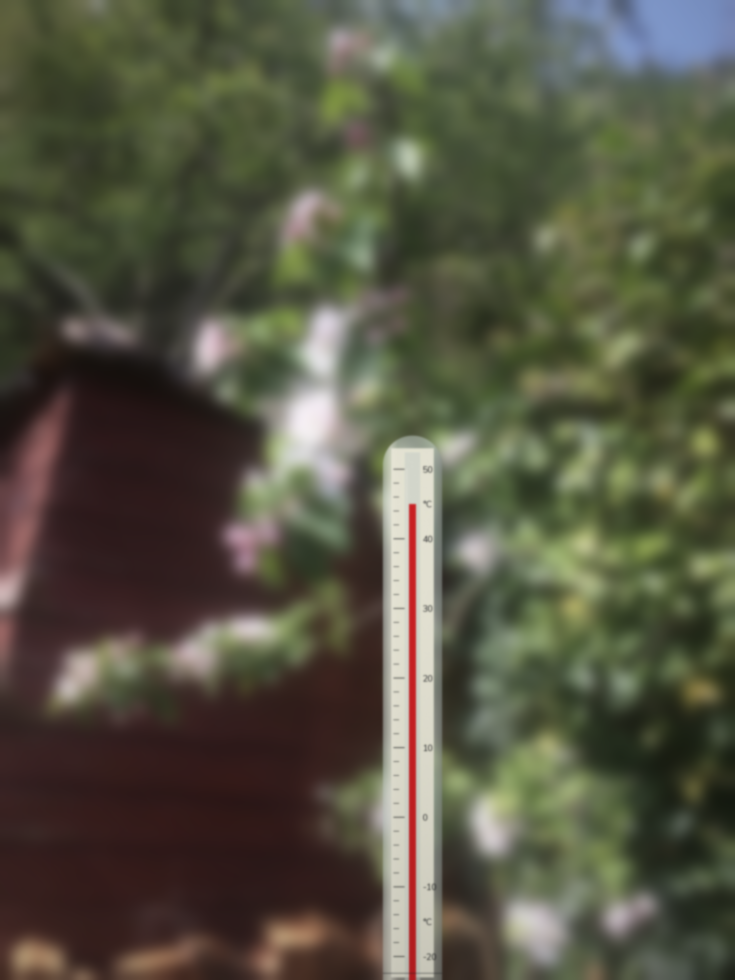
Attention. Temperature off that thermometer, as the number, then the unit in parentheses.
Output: 45 (°C)
